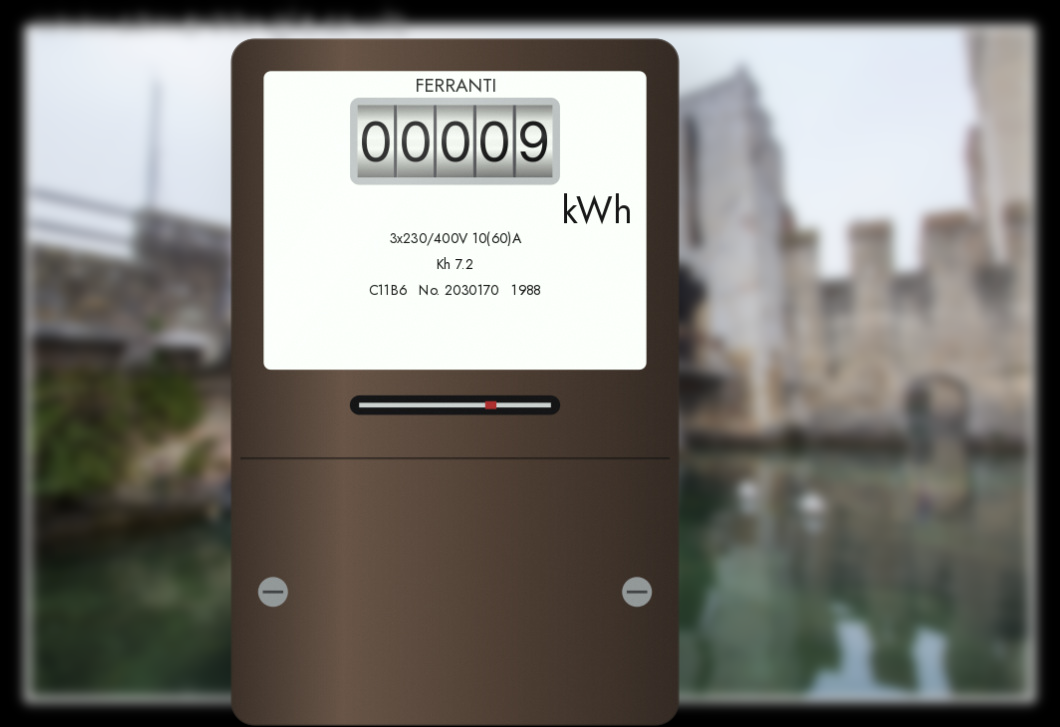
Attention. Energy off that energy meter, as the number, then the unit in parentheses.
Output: 9 (kWh)
